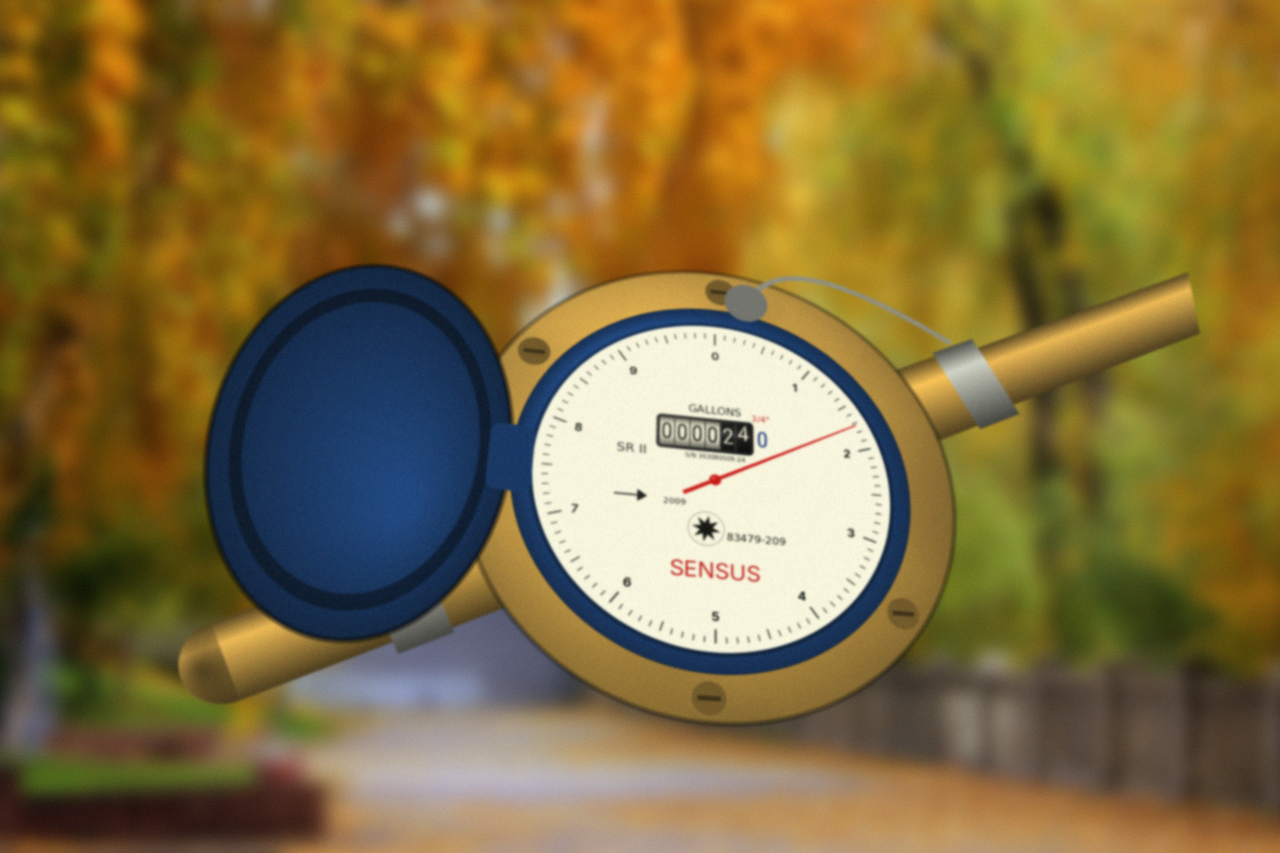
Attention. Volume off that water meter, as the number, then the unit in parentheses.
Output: 241.7 (gal)
